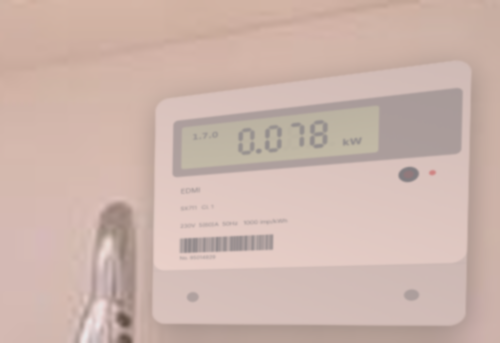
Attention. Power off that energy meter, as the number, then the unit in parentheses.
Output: 0.078 (kW)
